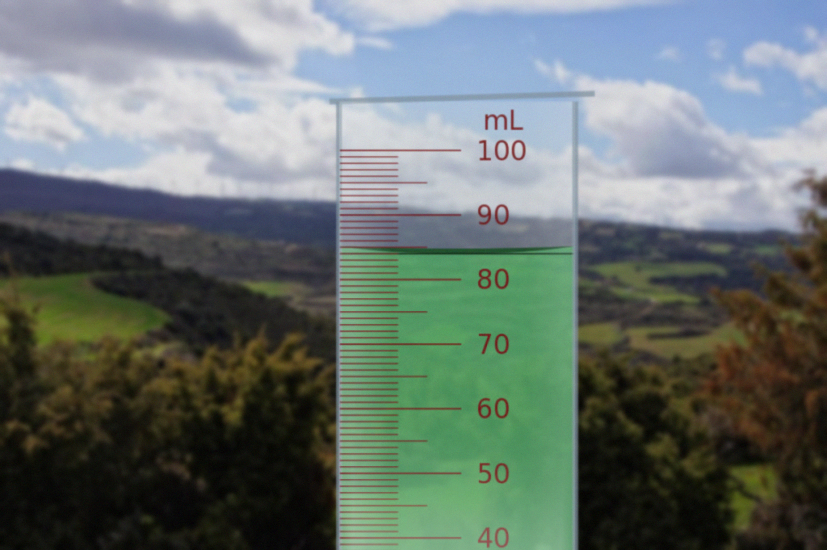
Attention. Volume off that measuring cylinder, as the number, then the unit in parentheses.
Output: 84 (mL)
